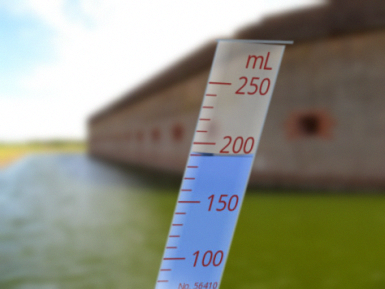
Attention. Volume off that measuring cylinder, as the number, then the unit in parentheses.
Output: 190 (mL)
